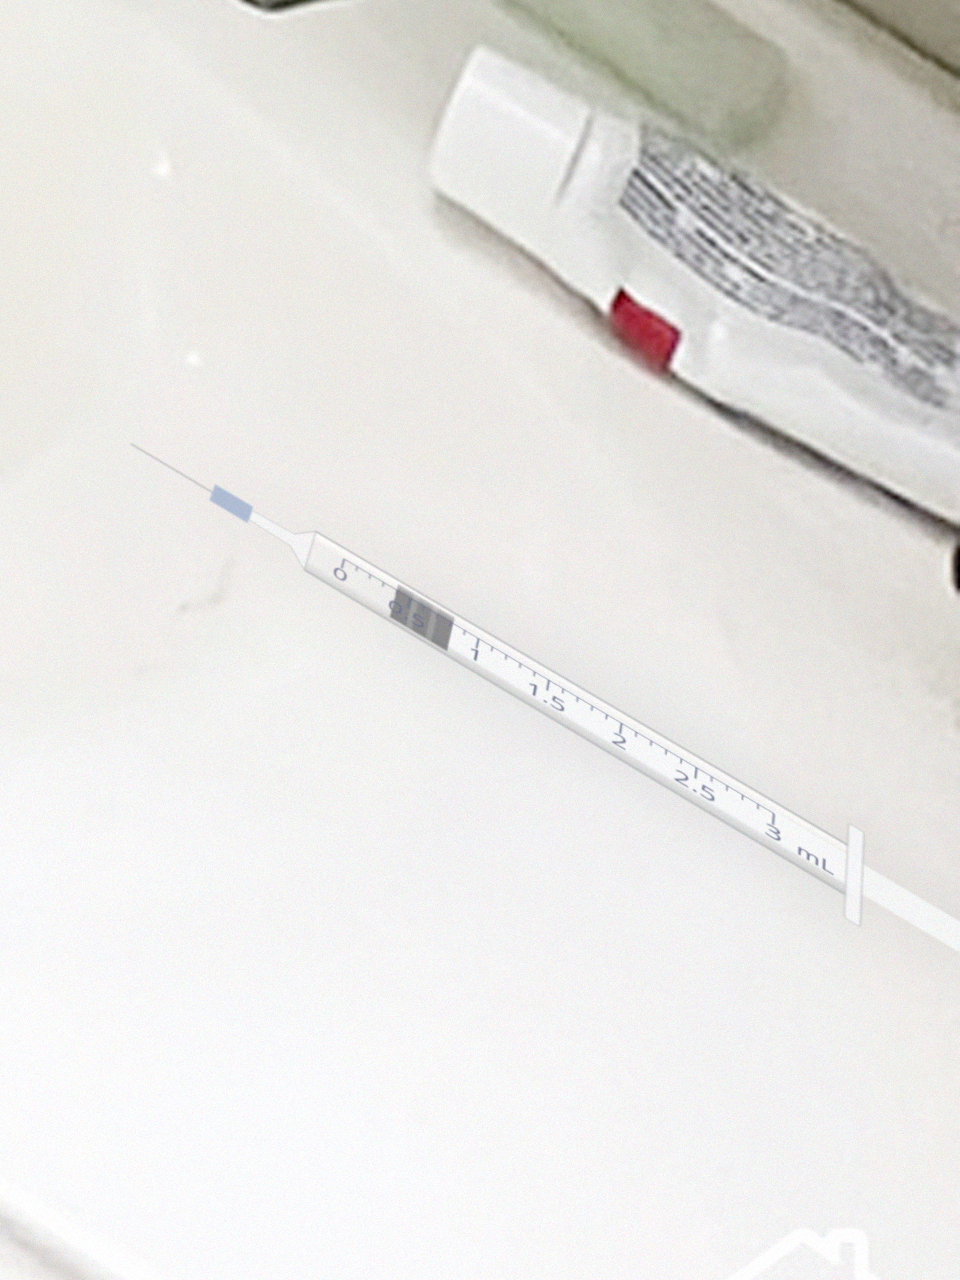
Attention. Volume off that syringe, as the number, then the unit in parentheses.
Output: 0.4 (mL)
